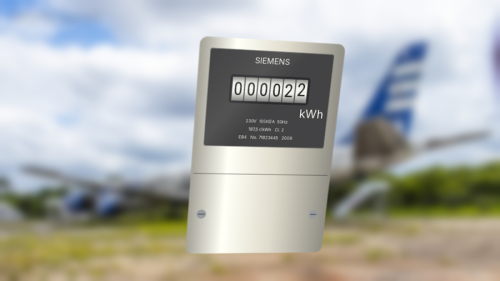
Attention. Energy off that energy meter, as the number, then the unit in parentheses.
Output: 22 (kWh)
